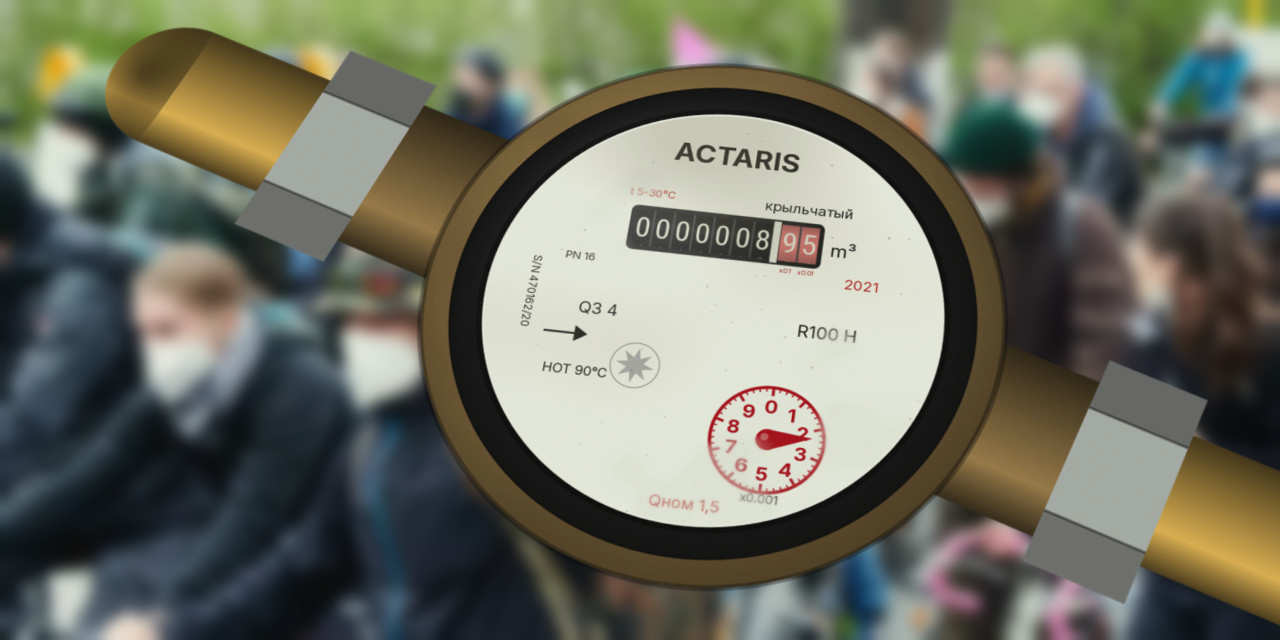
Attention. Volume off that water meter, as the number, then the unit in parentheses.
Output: 8.952 (m³)
